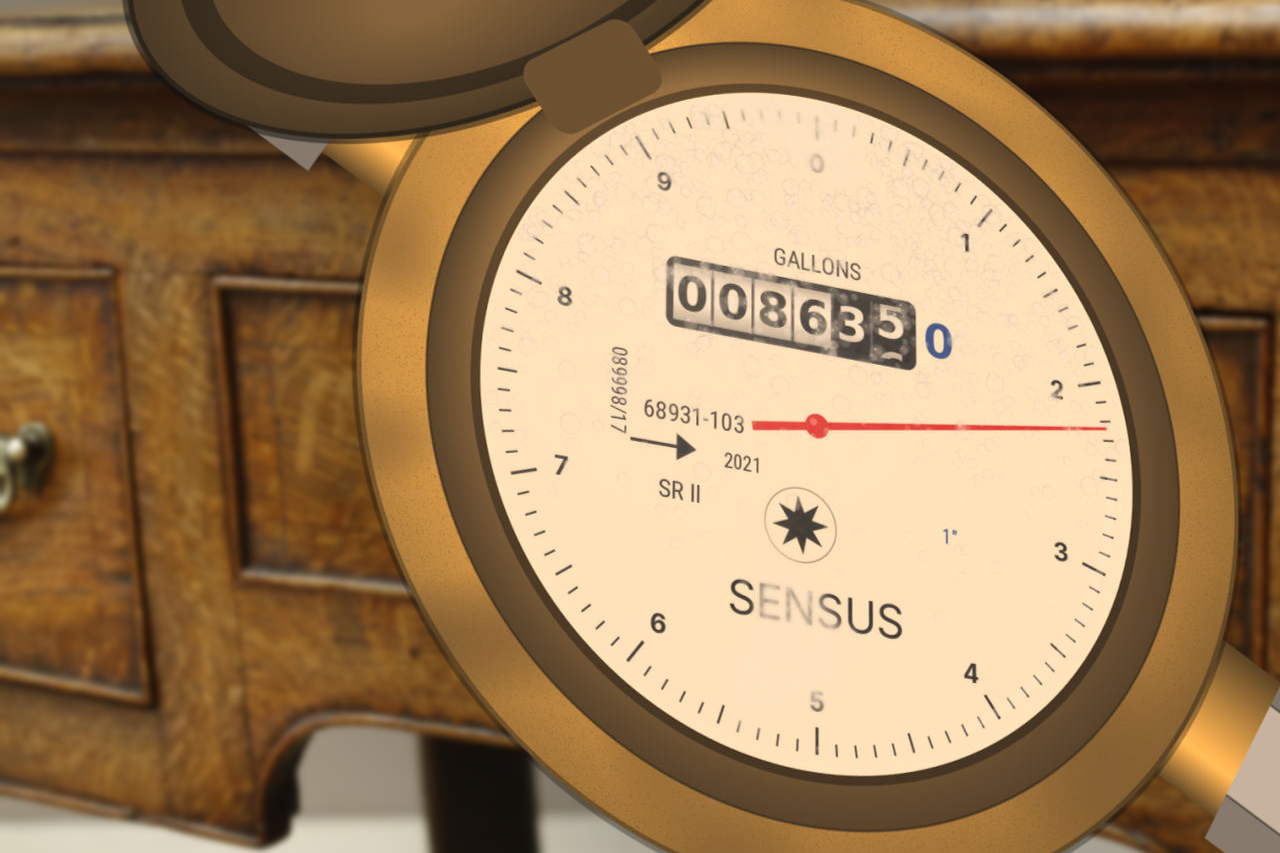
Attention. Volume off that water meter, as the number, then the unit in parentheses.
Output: 86352.2 (gal)
